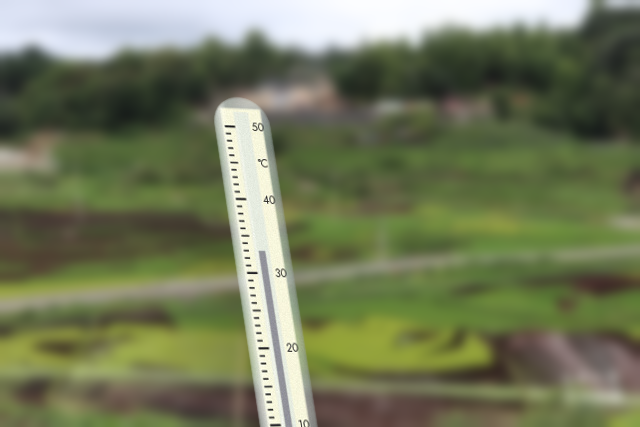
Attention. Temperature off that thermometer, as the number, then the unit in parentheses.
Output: 33 (°C)
